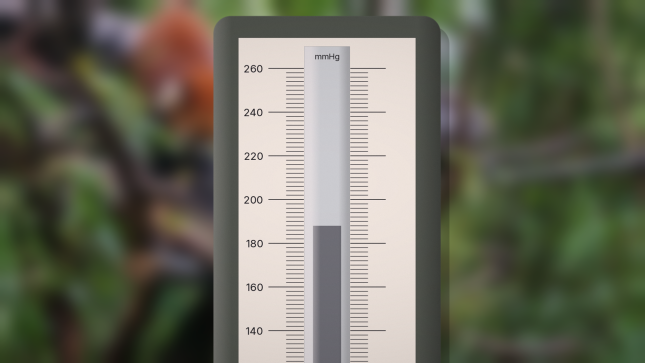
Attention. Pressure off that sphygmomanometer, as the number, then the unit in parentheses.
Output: 188 (mmHg)
